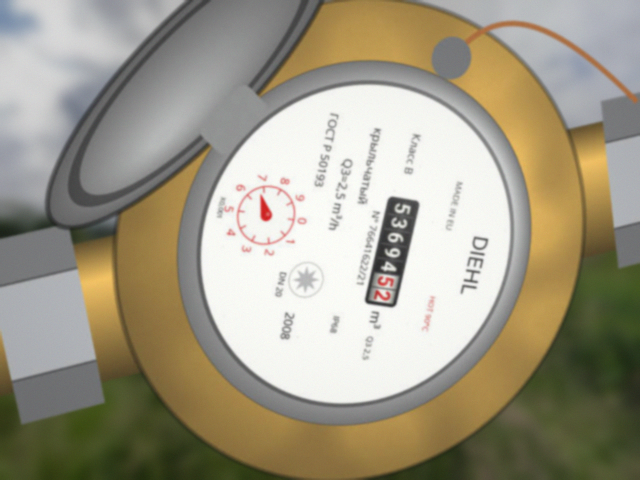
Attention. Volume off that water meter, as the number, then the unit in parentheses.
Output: 53694.526 (m³)
